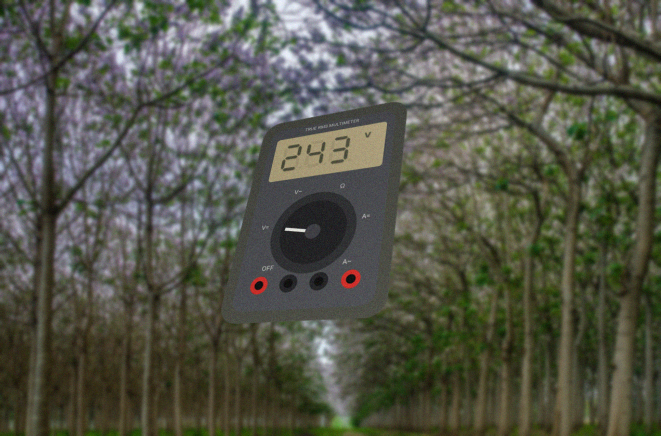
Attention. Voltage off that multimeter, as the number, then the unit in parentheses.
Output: 243 (V)
